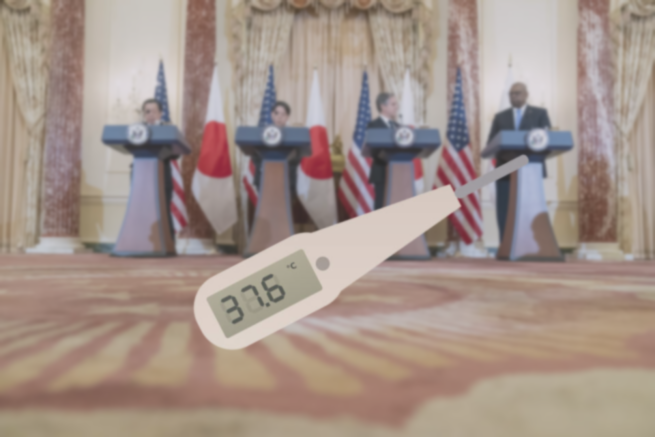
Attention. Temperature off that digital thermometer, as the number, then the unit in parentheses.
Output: 37.6 (°C)
